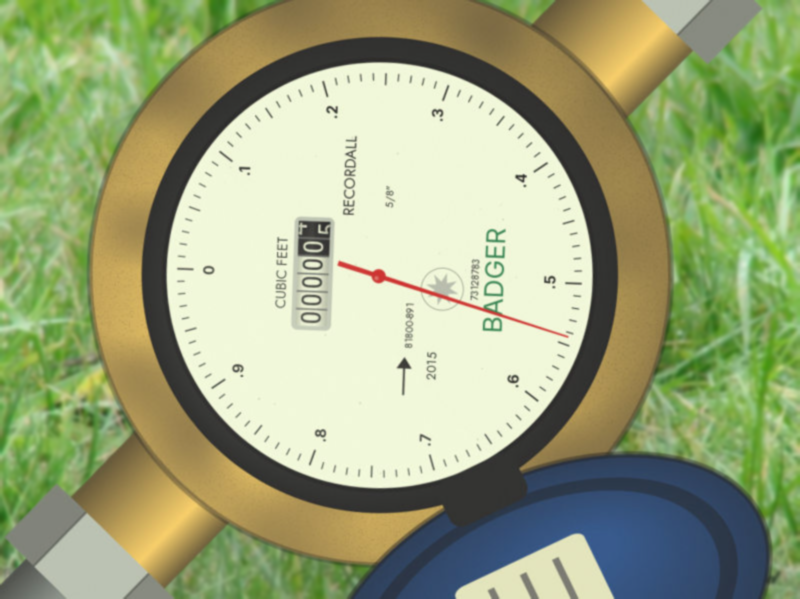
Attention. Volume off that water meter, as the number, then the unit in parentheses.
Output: 4.54 (ft³)
